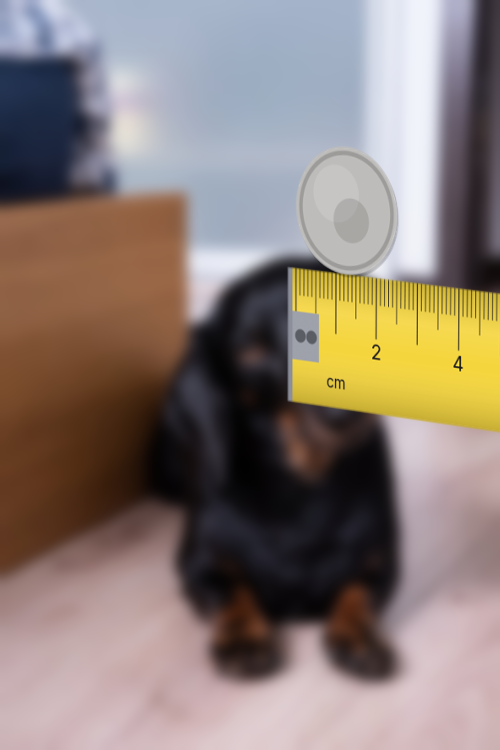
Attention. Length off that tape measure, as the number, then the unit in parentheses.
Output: 2.5 (cm)
